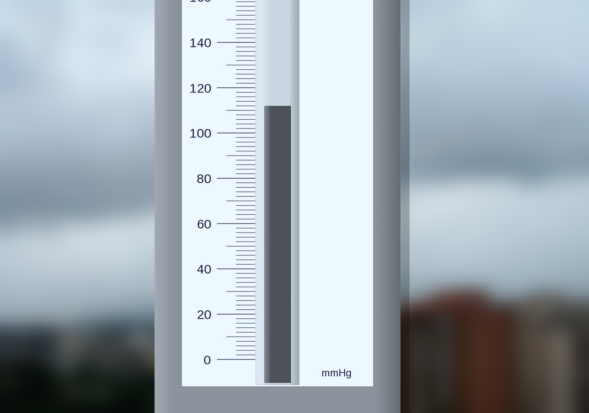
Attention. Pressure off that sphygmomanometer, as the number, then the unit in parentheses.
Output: 112 (mmHg)
